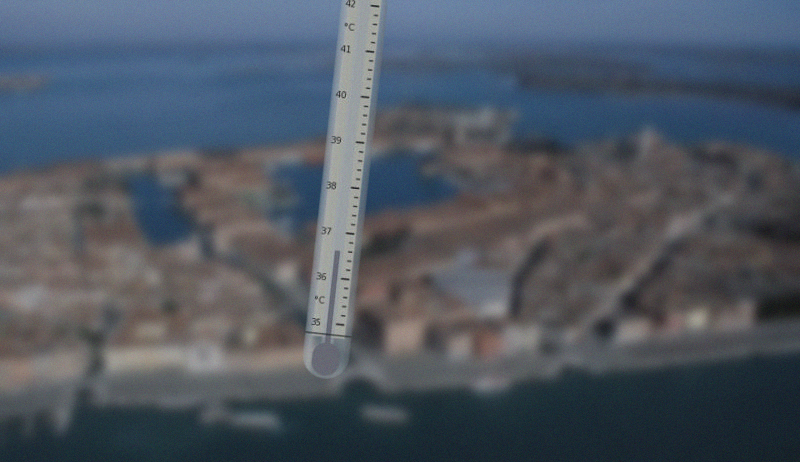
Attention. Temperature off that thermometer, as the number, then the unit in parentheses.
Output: 36.6 (°C)
